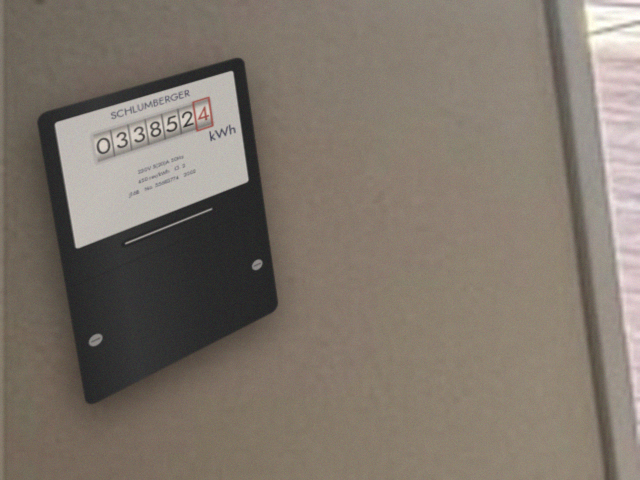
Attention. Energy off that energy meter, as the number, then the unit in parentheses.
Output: 33852.4 (kWh)
